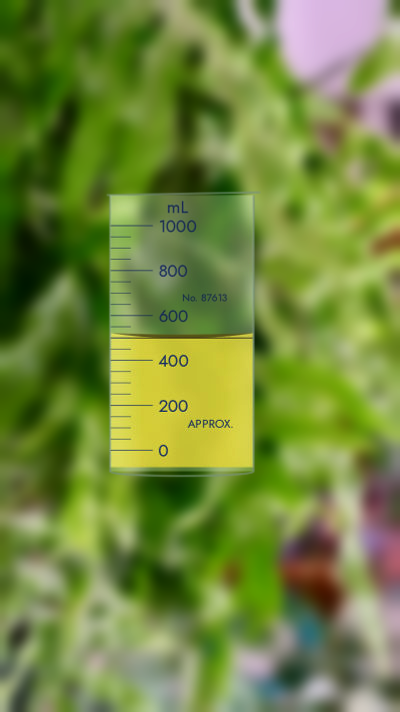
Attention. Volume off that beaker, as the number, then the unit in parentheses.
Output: 500 (mL)
